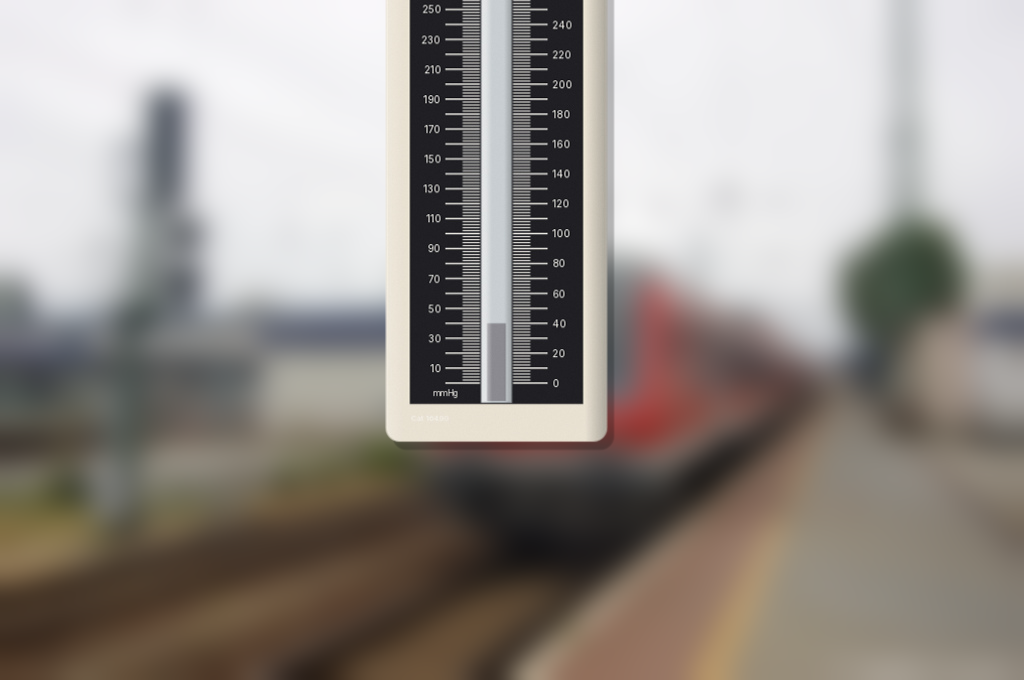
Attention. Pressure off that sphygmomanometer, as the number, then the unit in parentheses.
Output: 40 (mmHg)
